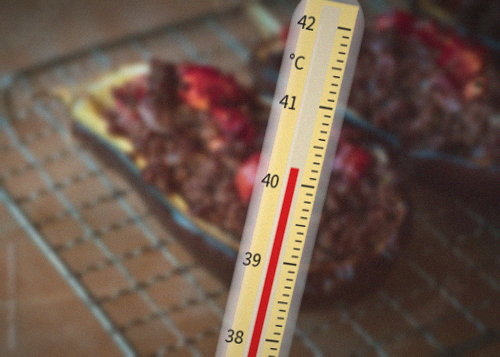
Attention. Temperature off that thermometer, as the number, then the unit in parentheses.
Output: 40.2 (°C)
